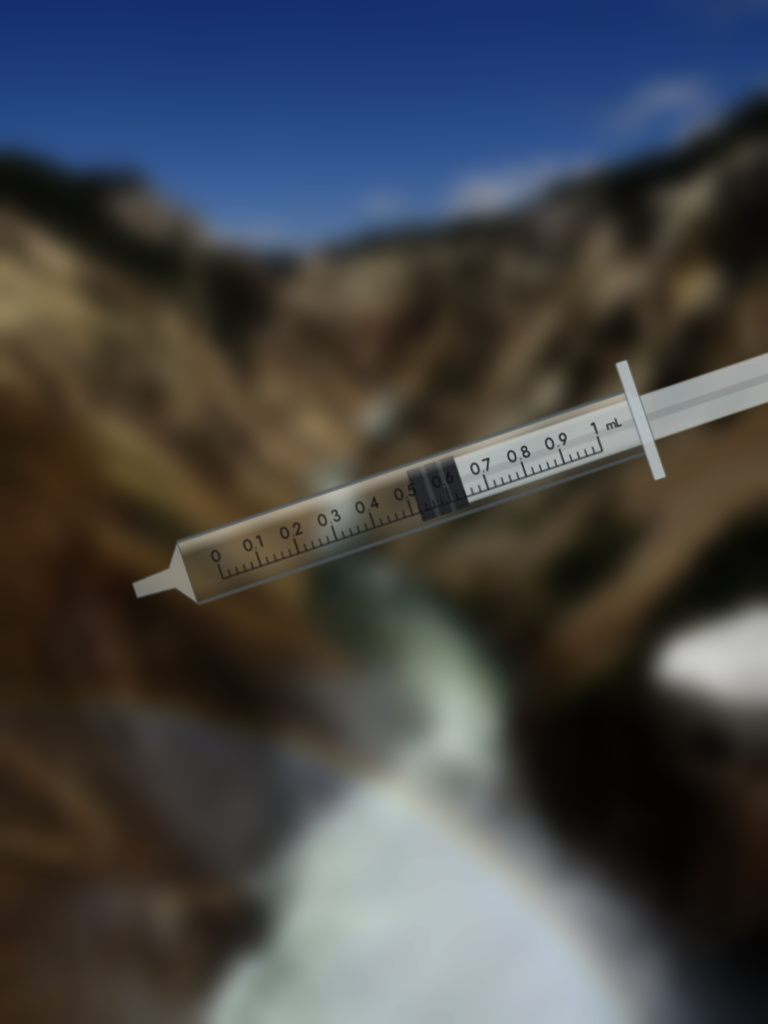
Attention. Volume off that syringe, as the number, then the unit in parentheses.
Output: 0.52 (mL)
